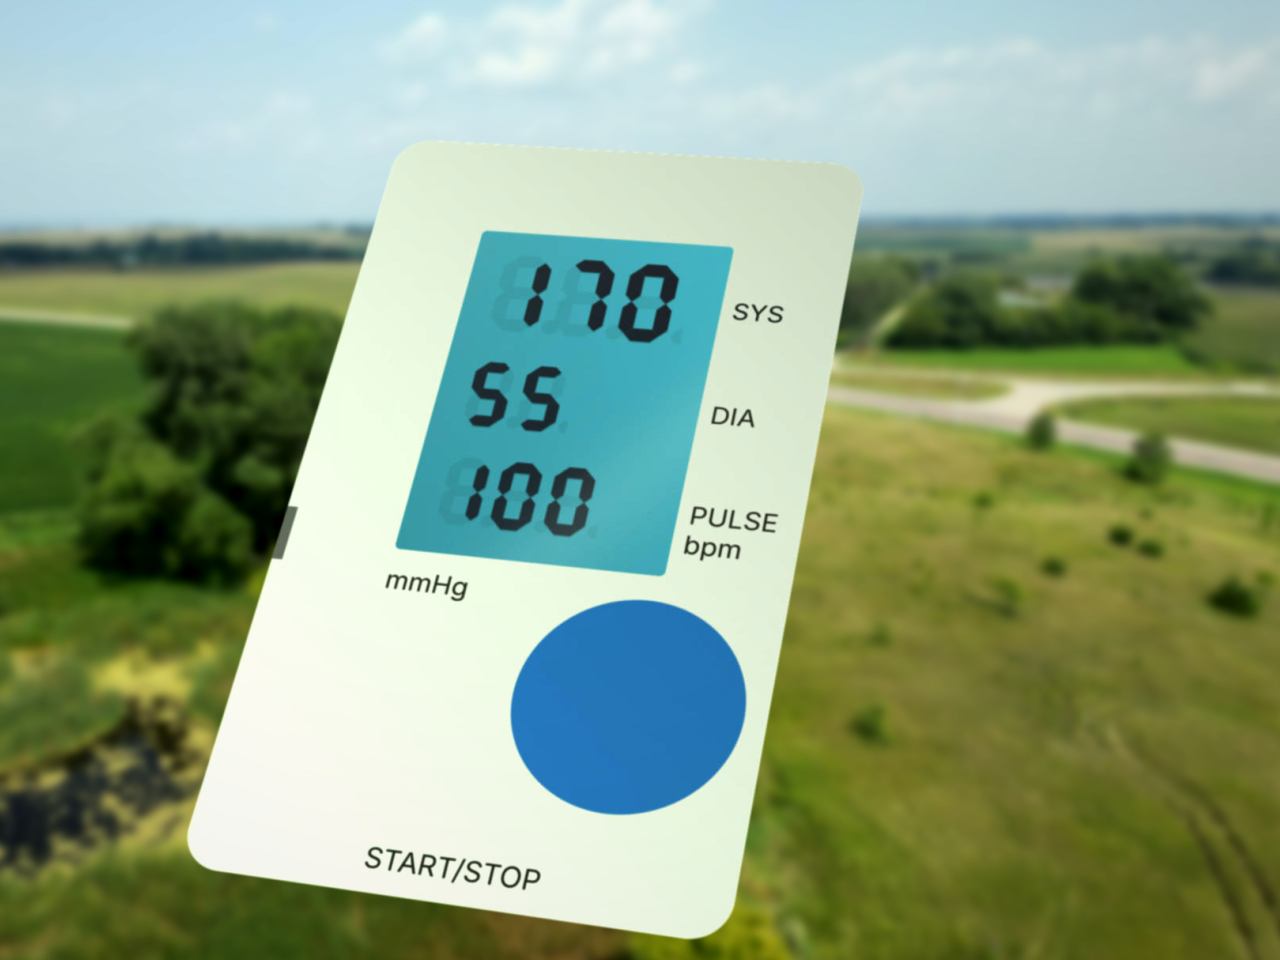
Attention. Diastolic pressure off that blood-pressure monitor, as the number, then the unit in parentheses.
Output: 55 (mmHg)
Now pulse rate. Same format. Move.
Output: 100 (bpm)
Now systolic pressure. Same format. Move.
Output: 170 (mmHg)
